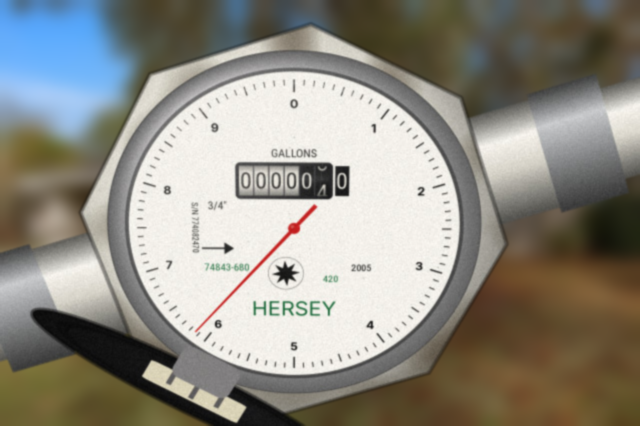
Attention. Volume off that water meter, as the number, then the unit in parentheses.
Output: 36.1 (gal)
